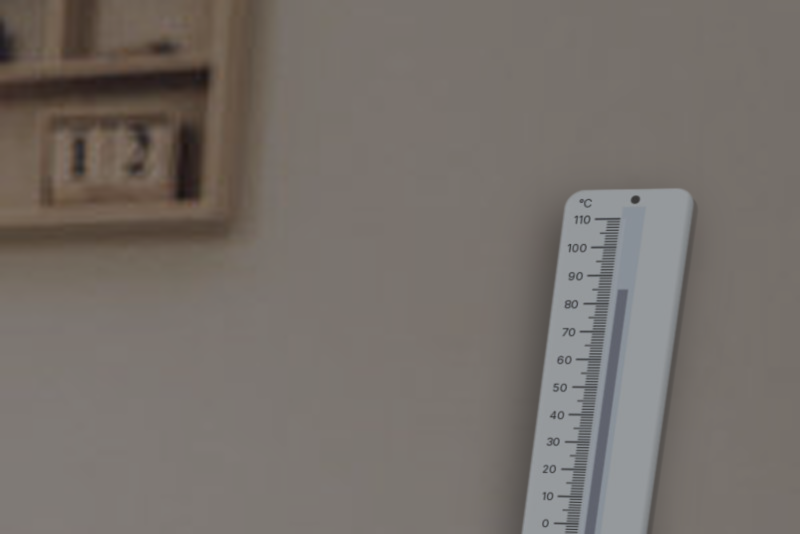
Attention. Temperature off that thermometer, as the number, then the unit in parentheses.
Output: 85 (°C)
